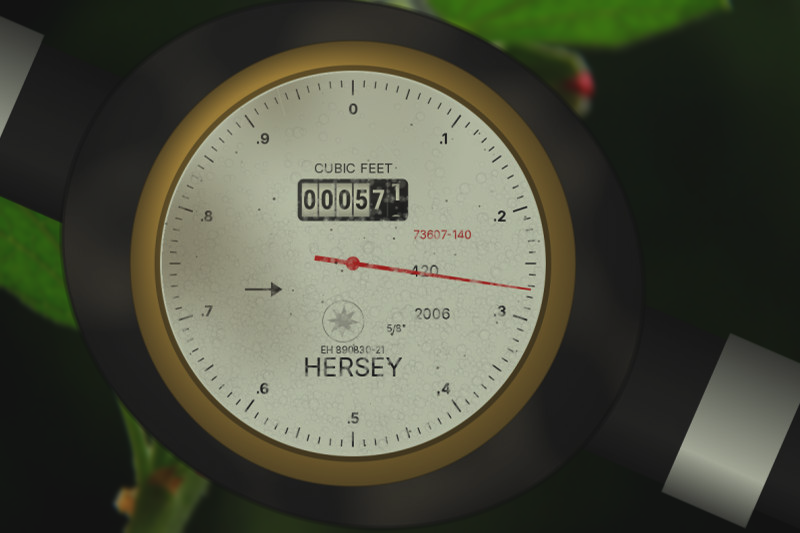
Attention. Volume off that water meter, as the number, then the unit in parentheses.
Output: 571.27 (ft³)
